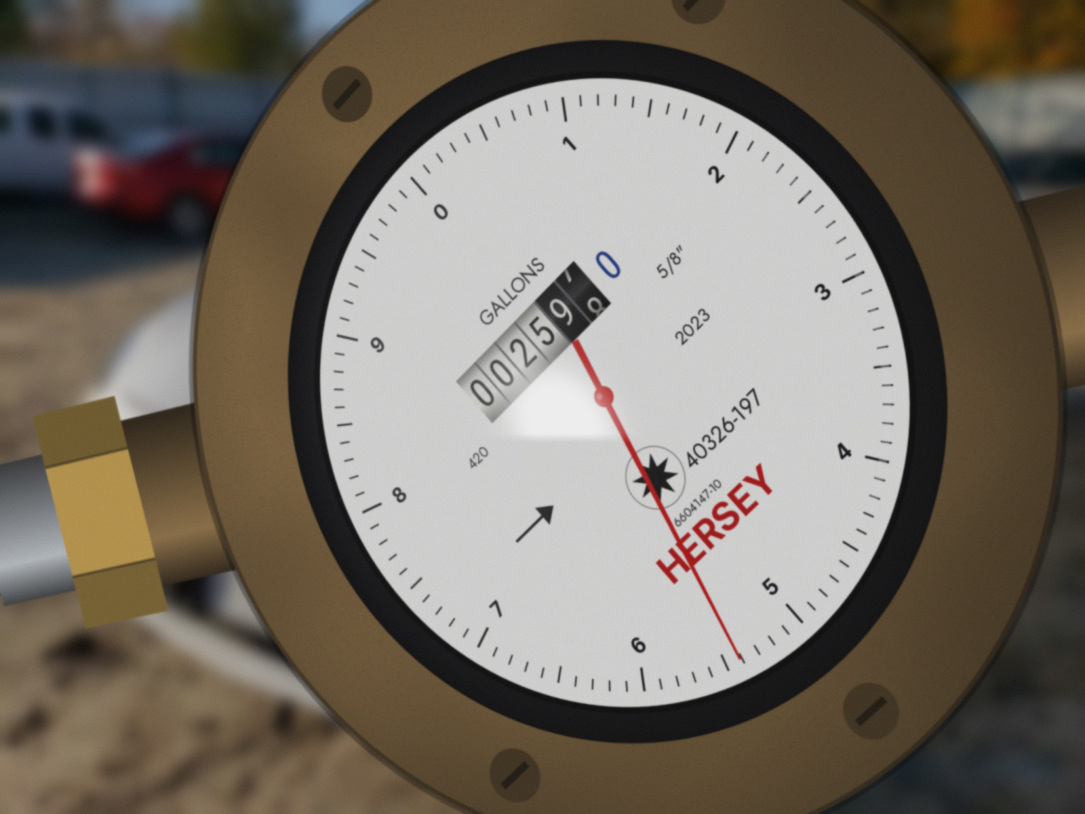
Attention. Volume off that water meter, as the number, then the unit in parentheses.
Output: 25975.4 (gal)
